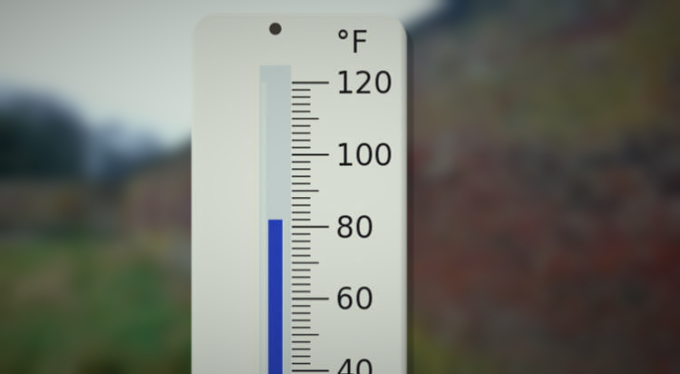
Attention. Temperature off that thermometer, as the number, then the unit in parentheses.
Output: 82 (°F)
